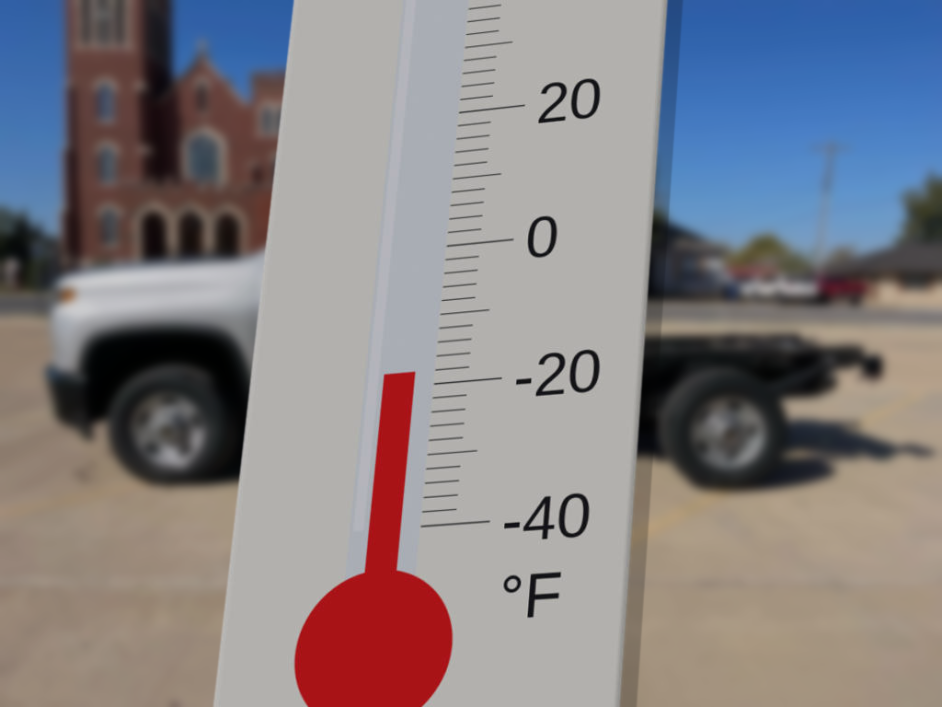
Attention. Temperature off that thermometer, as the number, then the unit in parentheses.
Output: -18 (°F)
